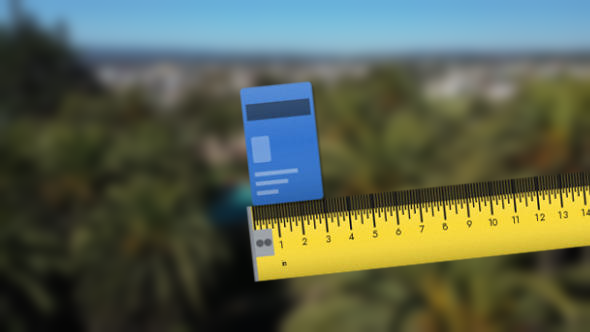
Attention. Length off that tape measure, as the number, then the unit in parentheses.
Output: 3 (in)
